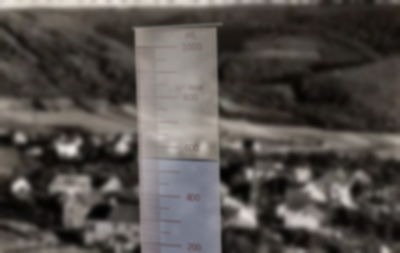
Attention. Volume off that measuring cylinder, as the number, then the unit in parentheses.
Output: 550 (mL)
